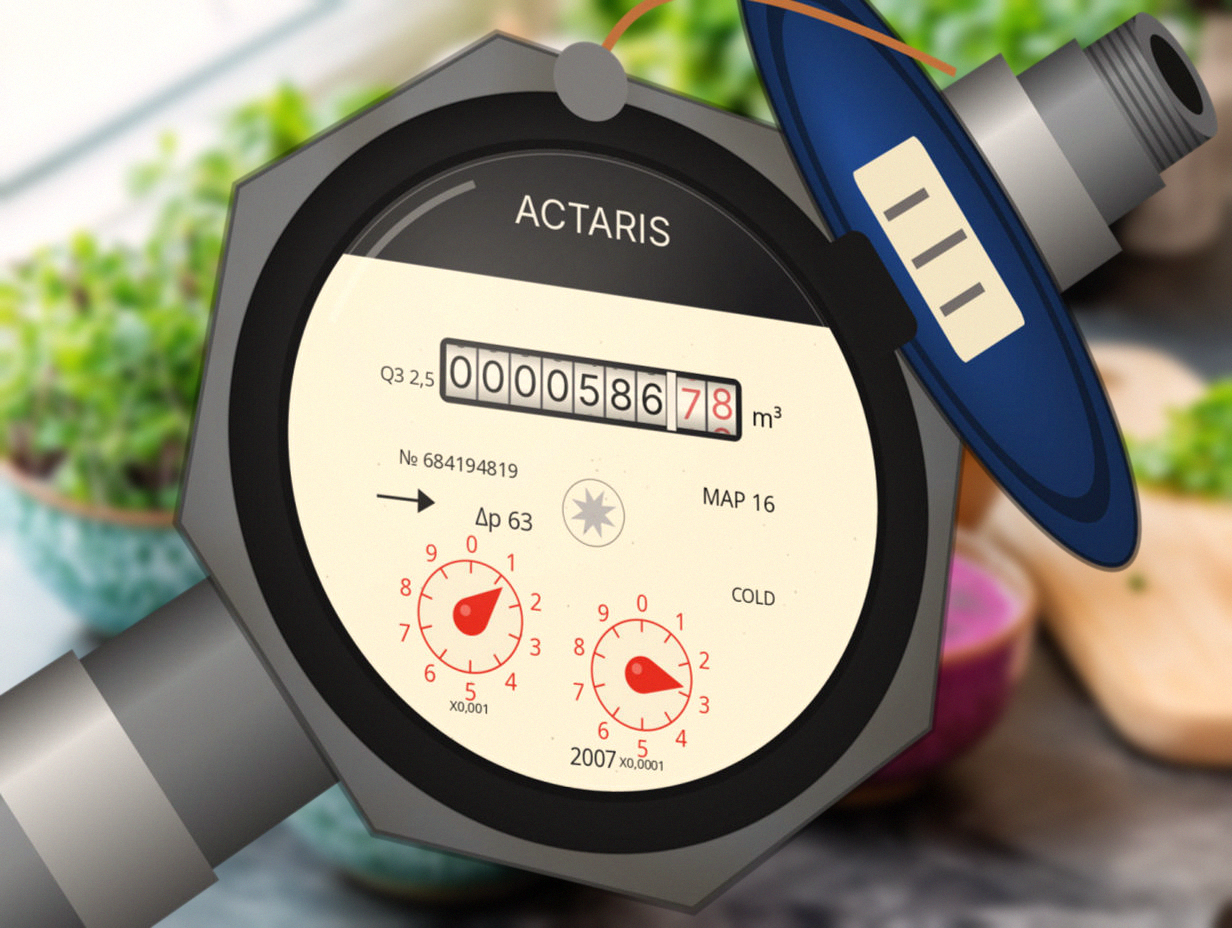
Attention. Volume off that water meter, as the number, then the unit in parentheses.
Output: 586.7812 (m³)
